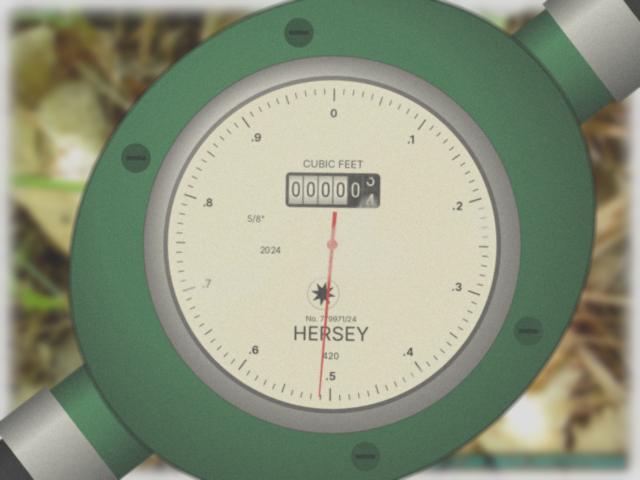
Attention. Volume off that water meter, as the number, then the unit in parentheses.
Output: 3.51 (ft³)
